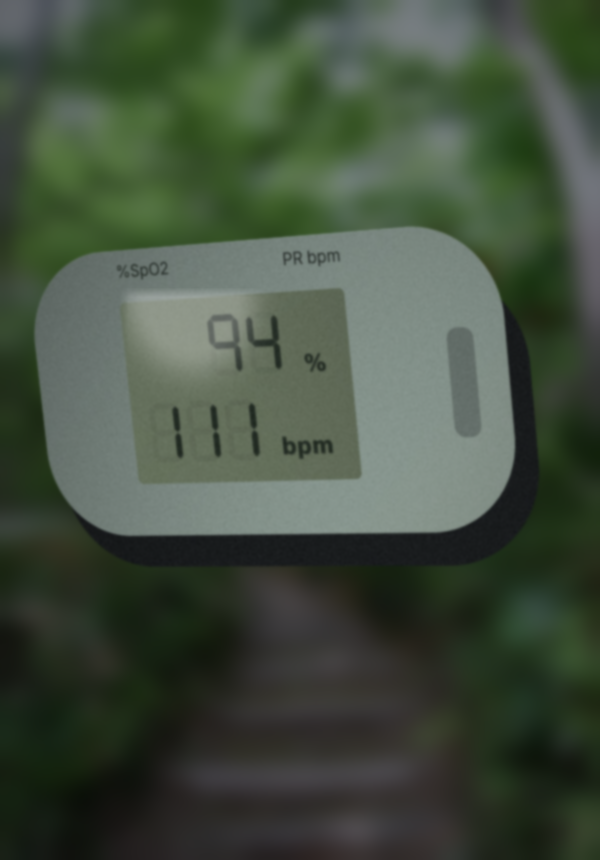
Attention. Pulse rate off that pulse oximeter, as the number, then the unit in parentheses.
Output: 111 (bpm)
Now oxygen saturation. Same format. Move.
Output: 94 (%)
